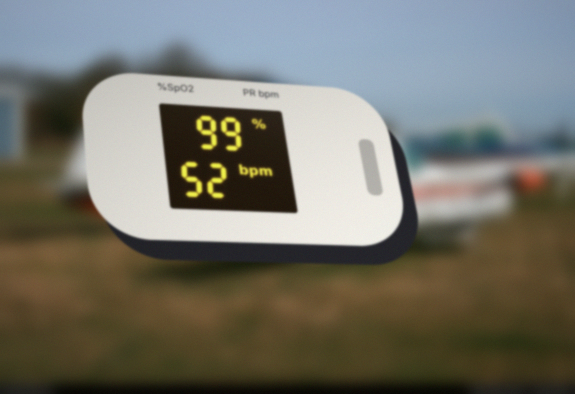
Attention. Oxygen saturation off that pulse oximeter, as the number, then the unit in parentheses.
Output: 99 (%)
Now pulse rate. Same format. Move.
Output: 52 (bpm)
